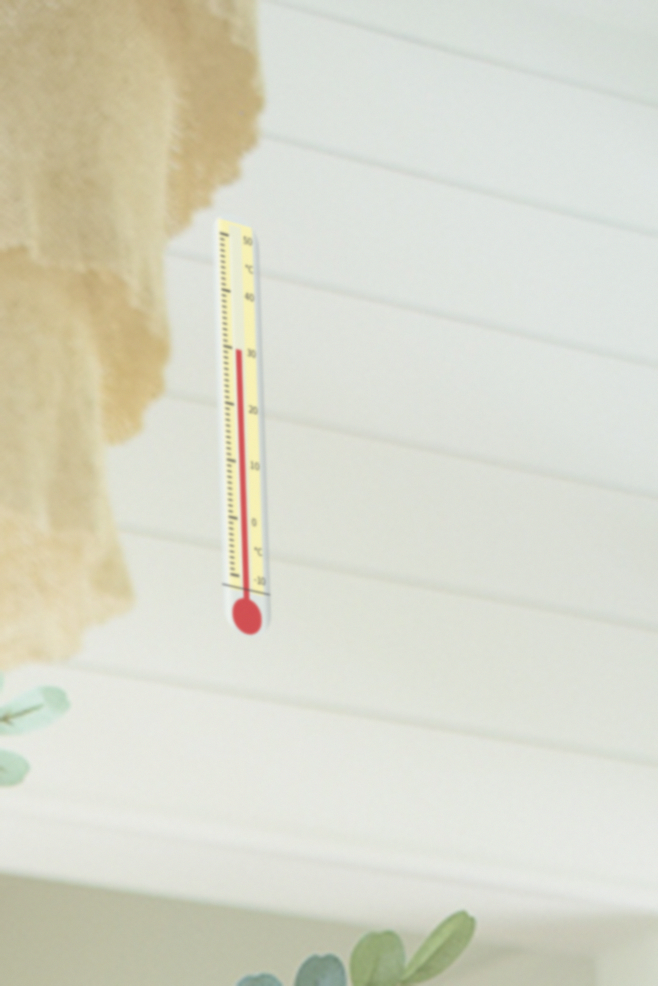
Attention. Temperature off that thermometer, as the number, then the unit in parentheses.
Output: 30 (°C)
